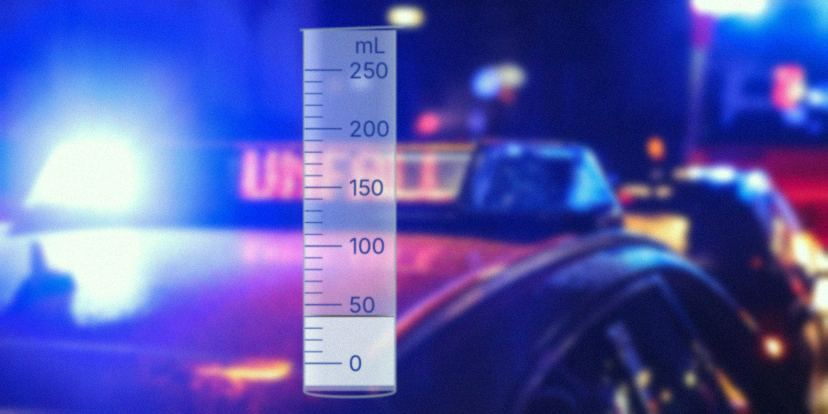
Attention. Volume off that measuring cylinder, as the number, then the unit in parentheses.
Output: 40 (mL)
